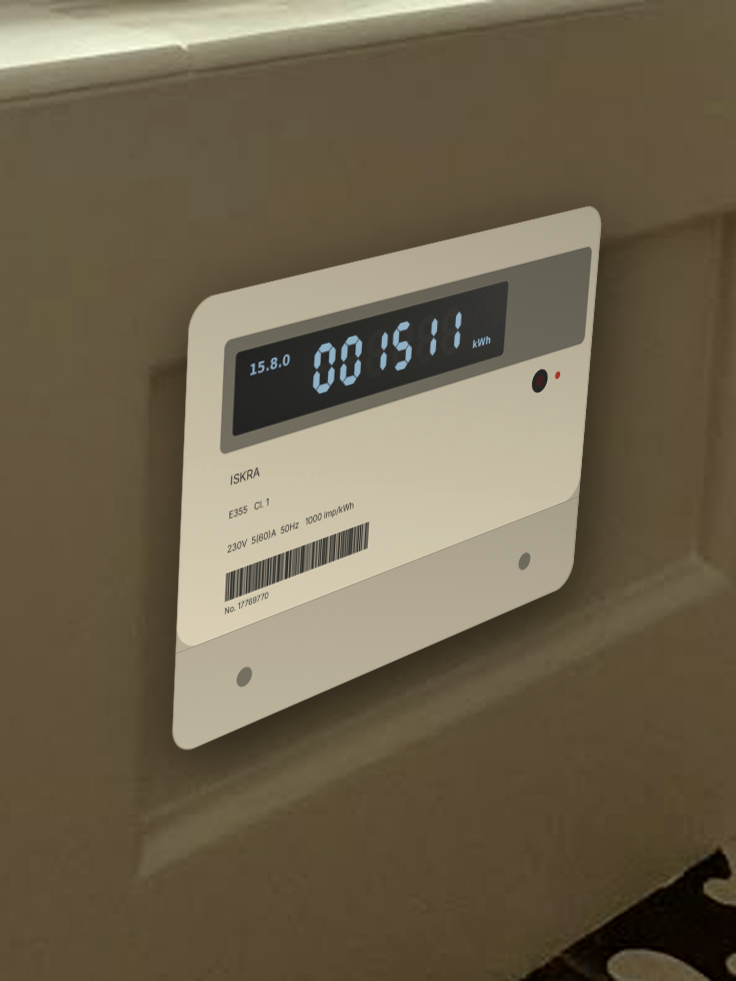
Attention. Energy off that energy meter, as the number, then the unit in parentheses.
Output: 1511 (kWh)
